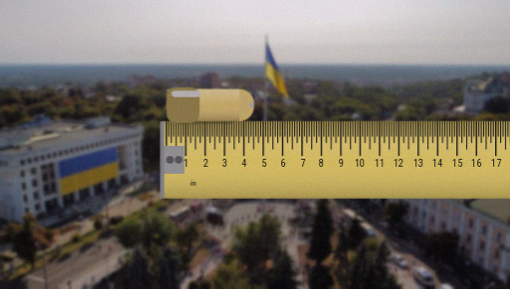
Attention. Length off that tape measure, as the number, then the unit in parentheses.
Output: 4.5 (in)
